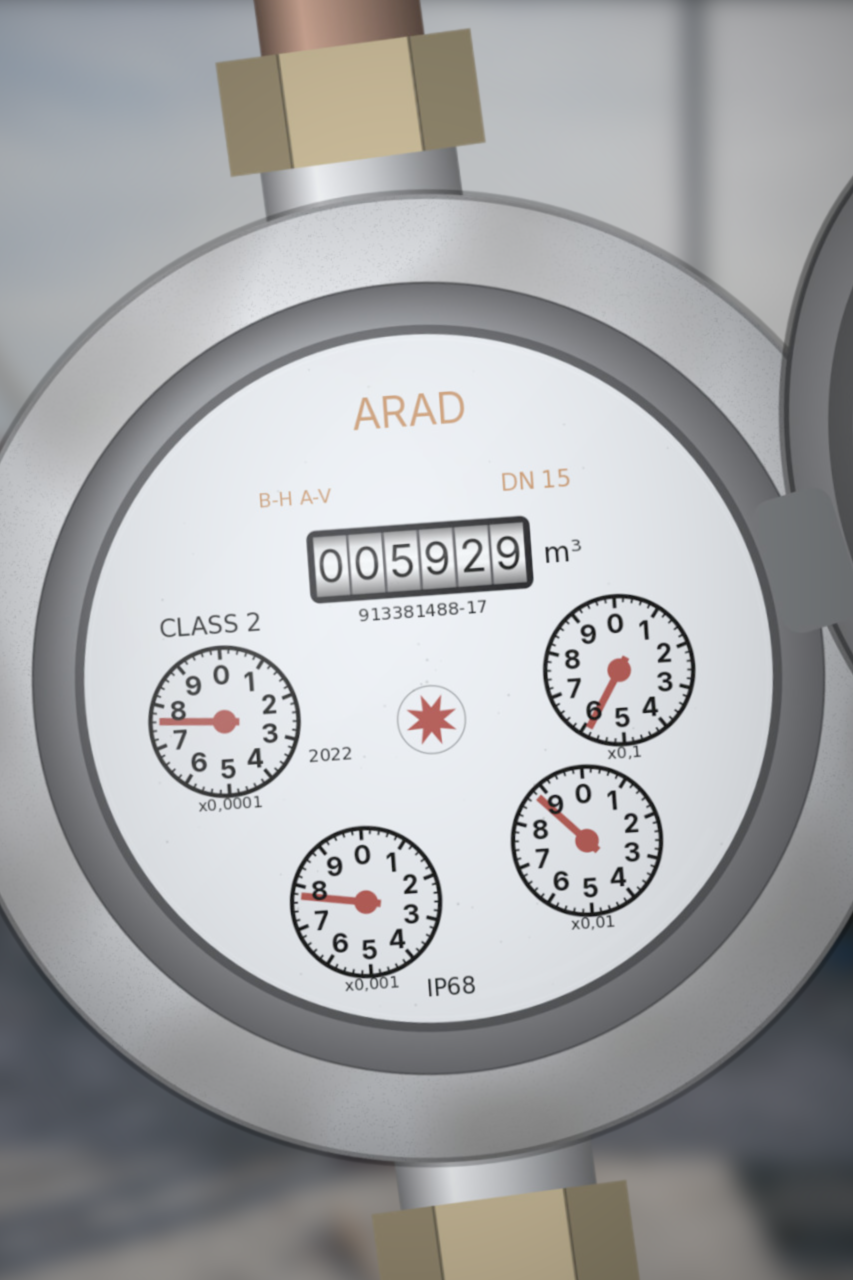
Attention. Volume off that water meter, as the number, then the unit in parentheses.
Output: 5929.5877 (m³)
